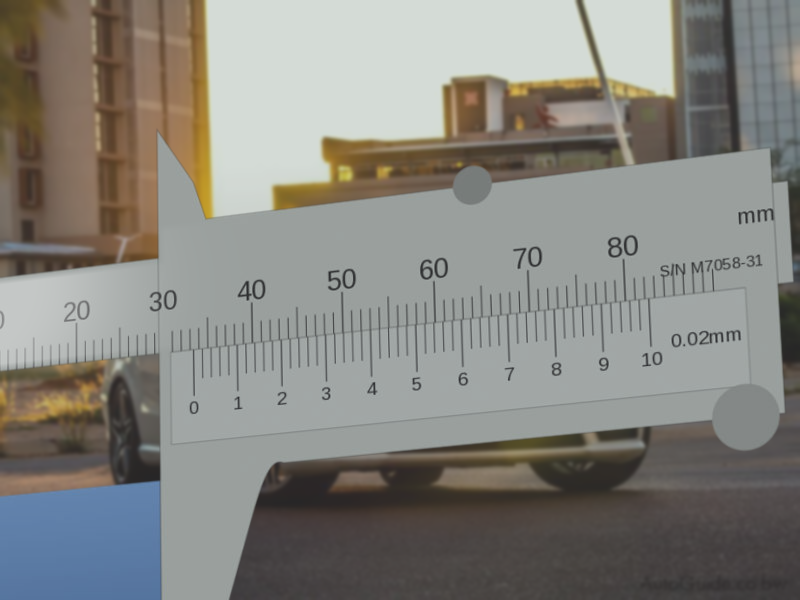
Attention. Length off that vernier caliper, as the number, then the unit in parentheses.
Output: 33.4 (mm)
